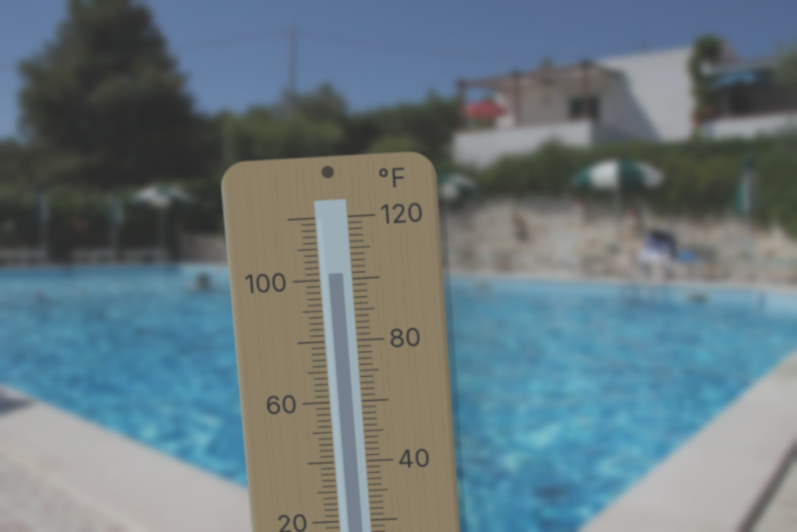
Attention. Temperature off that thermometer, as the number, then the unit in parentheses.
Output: 102 (°F)
